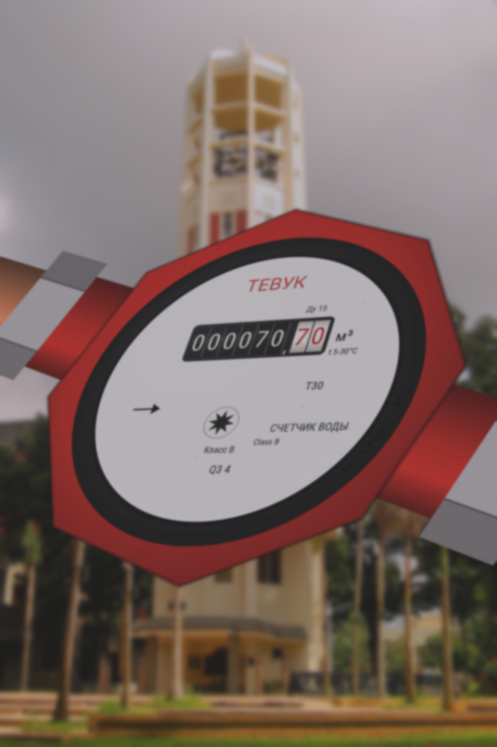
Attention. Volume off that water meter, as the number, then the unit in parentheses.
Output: 70.70 (m³)
